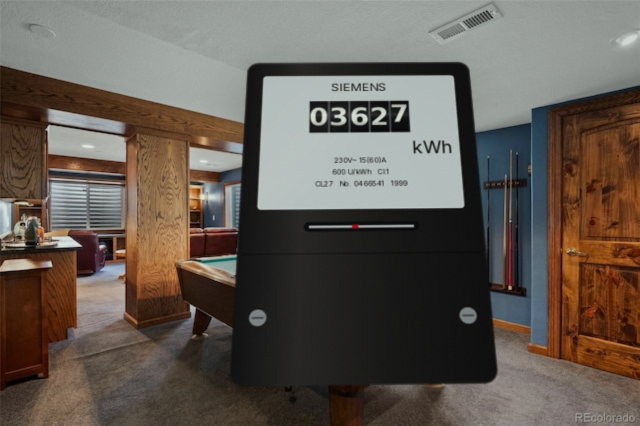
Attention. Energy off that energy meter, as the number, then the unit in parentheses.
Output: 3627 (kWh)
